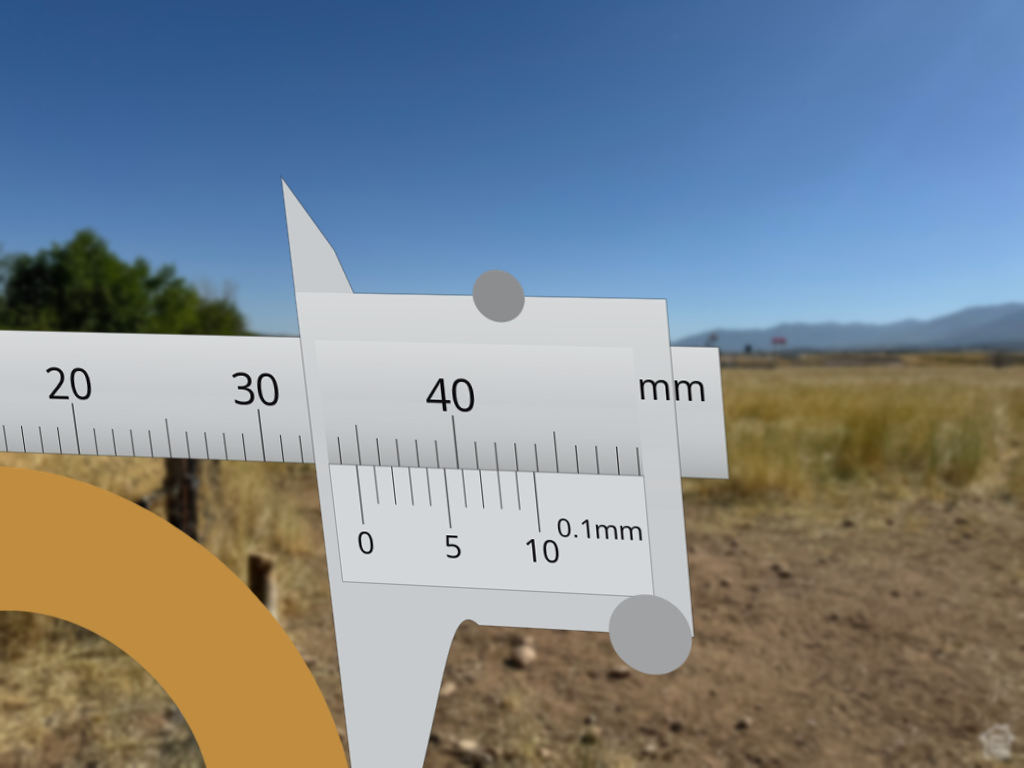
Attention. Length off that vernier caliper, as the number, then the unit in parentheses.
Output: 34.8 (mm)
